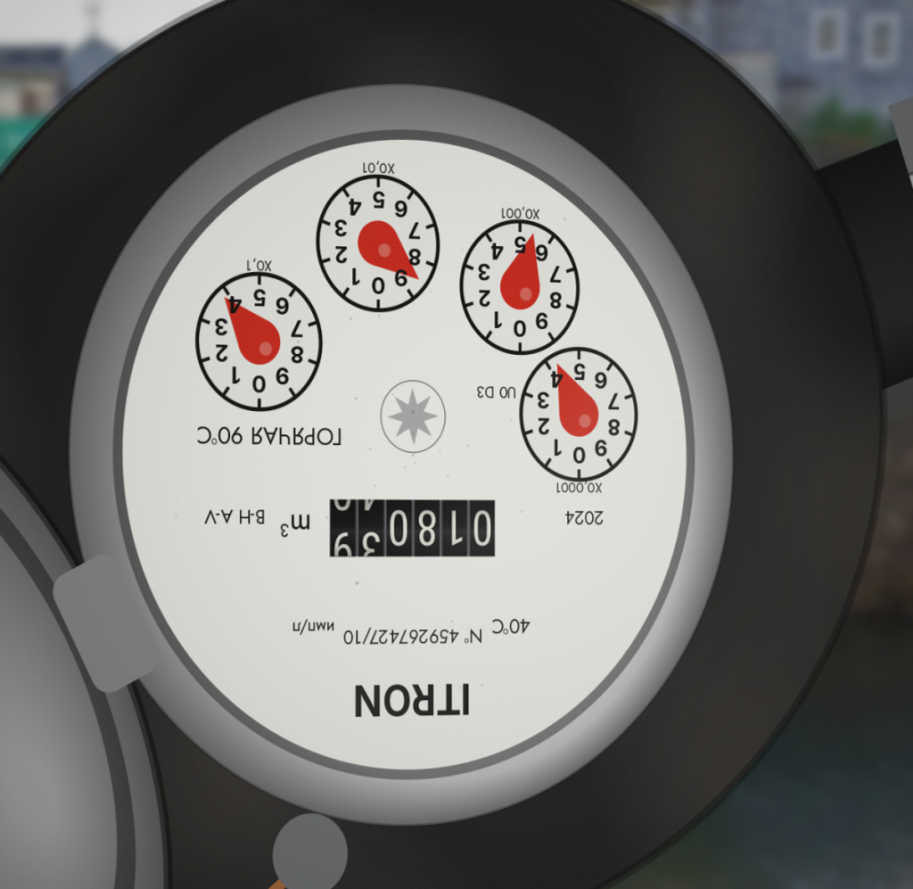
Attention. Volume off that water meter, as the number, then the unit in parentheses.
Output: 18039.3854 (m³)
